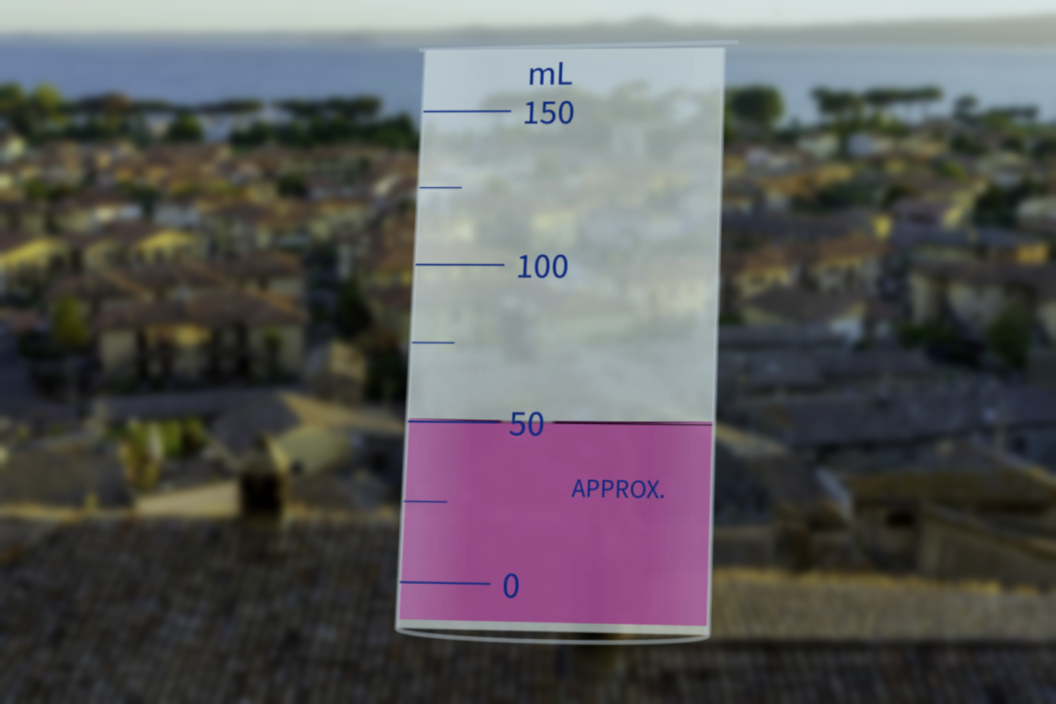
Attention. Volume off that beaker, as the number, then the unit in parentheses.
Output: 50 (mL)
